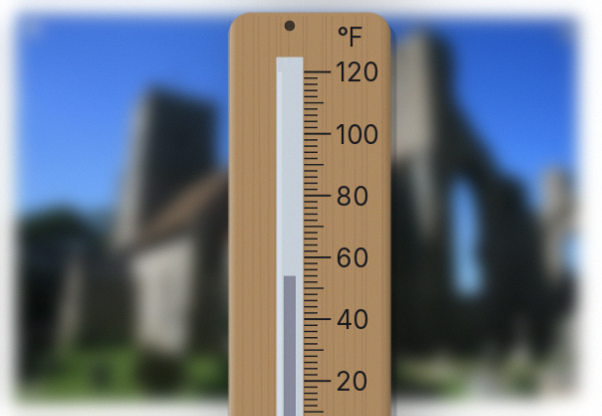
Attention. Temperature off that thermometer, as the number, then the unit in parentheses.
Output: 54 (°F)
